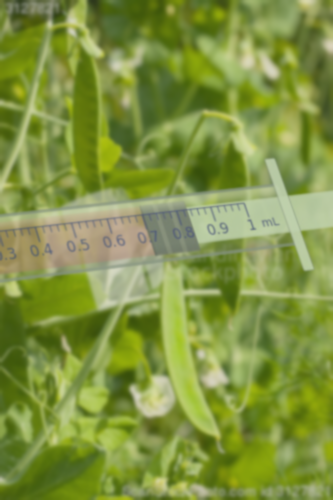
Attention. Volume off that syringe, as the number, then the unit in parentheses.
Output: 0.7 (mL)
